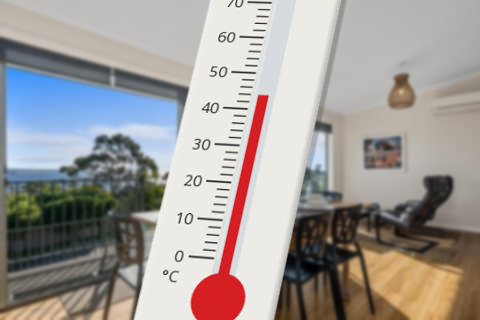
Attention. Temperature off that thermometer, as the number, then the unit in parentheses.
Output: 44 (°C)
